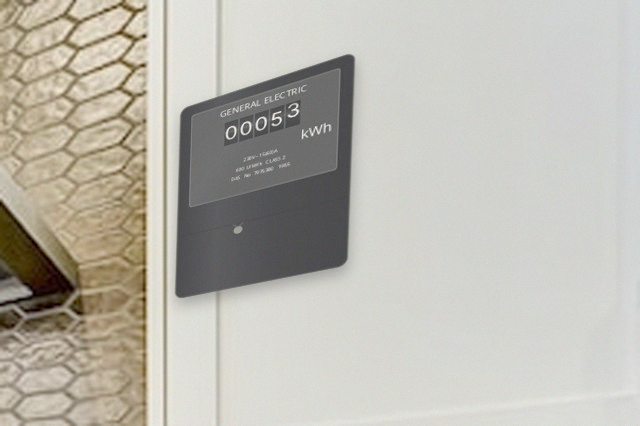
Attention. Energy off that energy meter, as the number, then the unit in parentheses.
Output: 53 (kWh)
